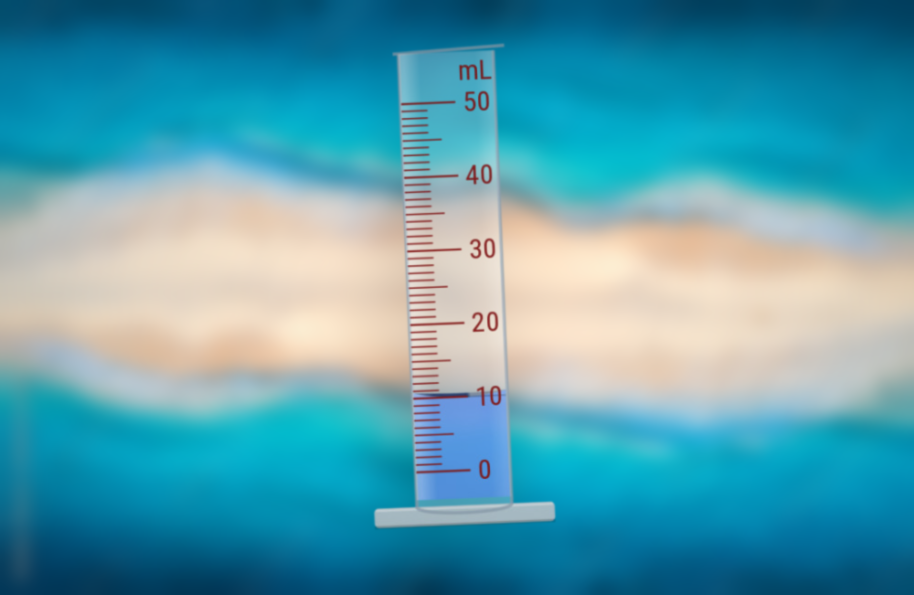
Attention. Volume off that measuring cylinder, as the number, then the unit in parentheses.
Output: 10 (mL)
